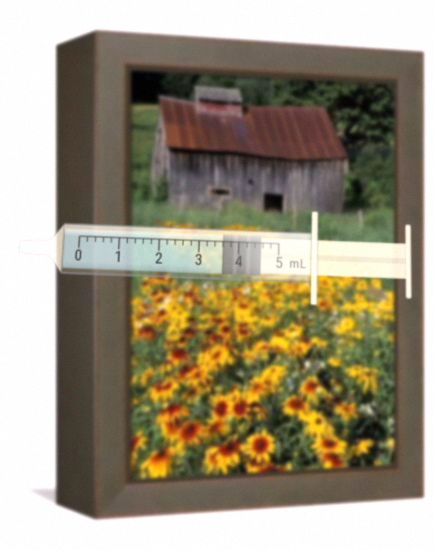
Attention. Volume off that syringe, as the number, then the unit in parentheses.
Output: 3.6 (mL)
